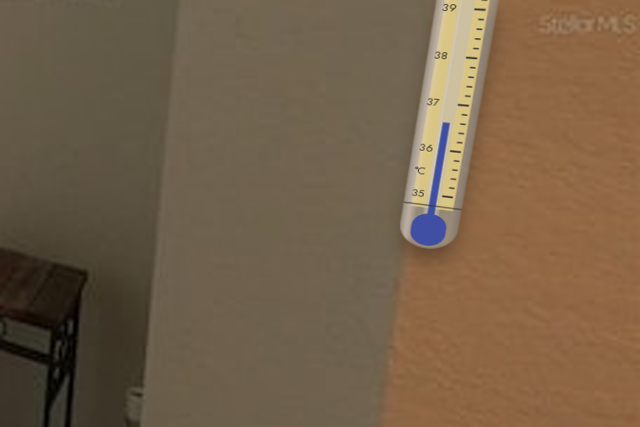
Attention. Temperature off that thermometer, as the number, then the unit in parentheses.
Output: 36.6 (°C)
